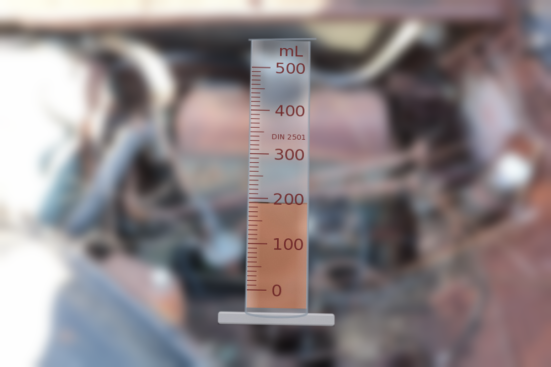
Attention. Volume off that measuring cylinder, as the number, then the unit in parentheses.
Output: 190 (mL)
